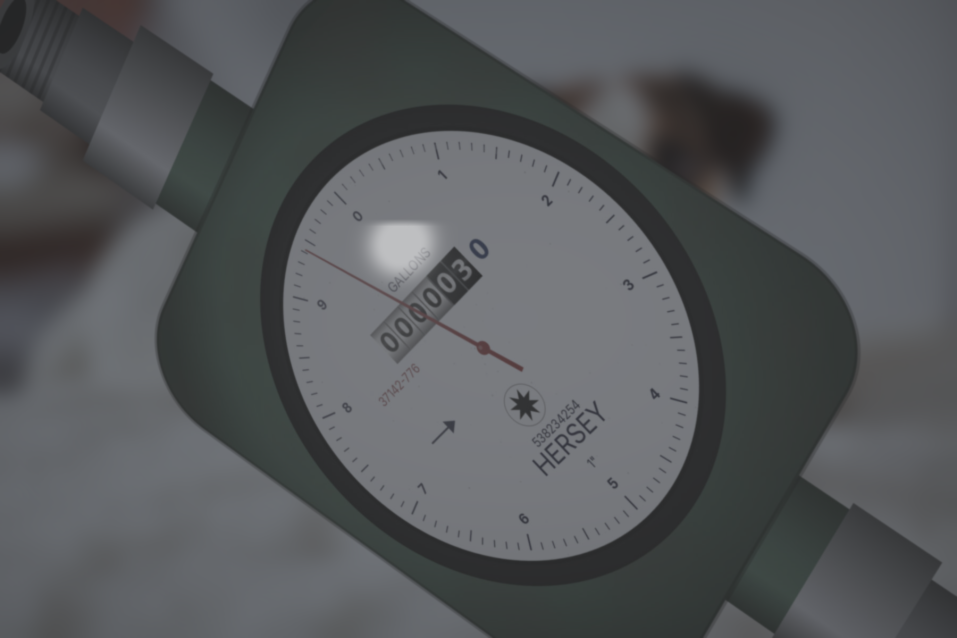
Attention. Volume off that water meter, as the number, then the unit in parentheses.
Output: 29.4 (gal)
